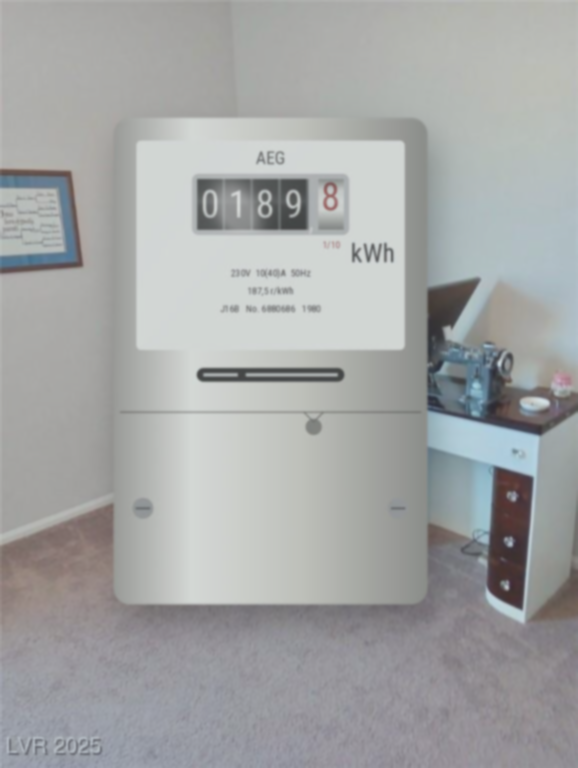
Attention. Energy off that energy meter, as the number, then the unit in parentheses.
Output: 189.8 (kWh)
